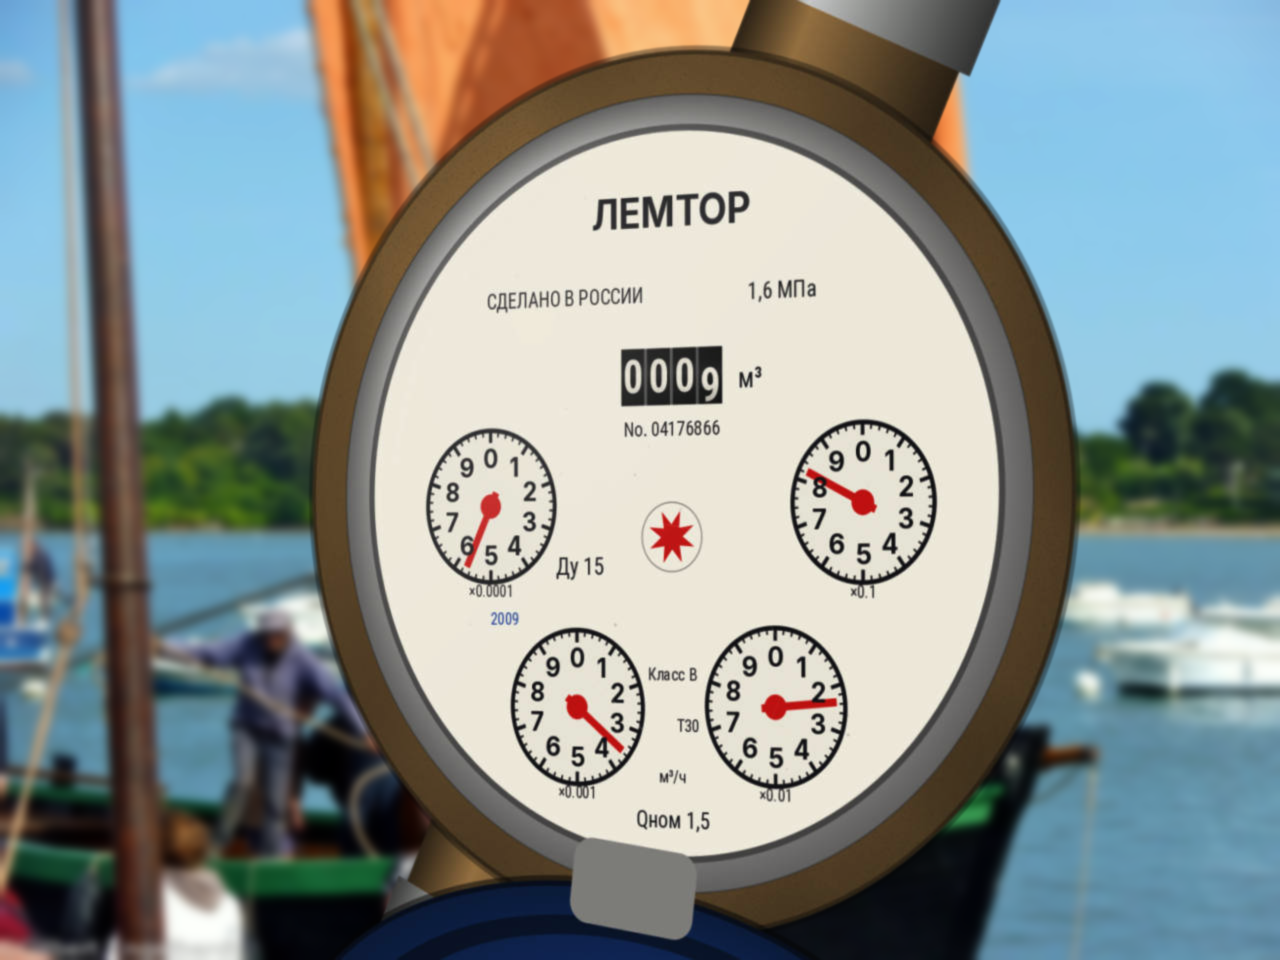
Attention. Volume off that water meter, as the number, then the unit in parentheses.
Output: 8.8235 (m³)
